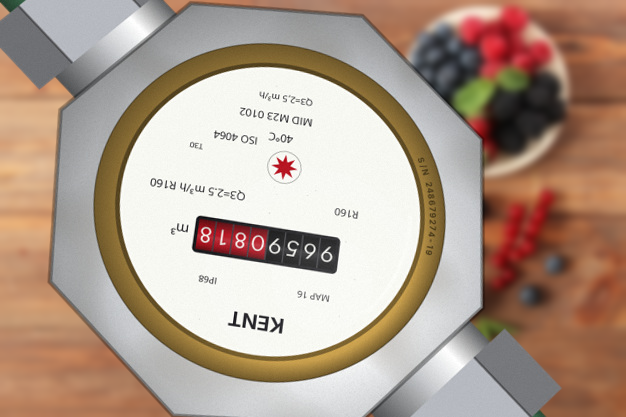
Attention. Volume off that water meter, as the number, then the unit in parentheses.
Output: 9659.0818 (m³)
